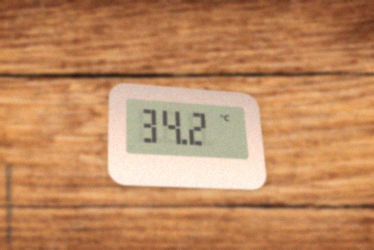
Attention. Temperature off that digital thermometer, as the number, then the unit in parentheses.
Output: 34.2 (°C)
